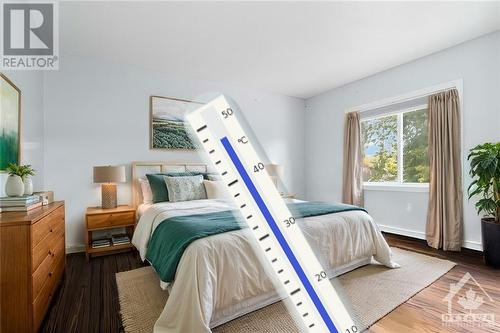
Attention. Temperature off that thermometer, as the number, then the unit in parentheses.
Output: 47 (°C)
